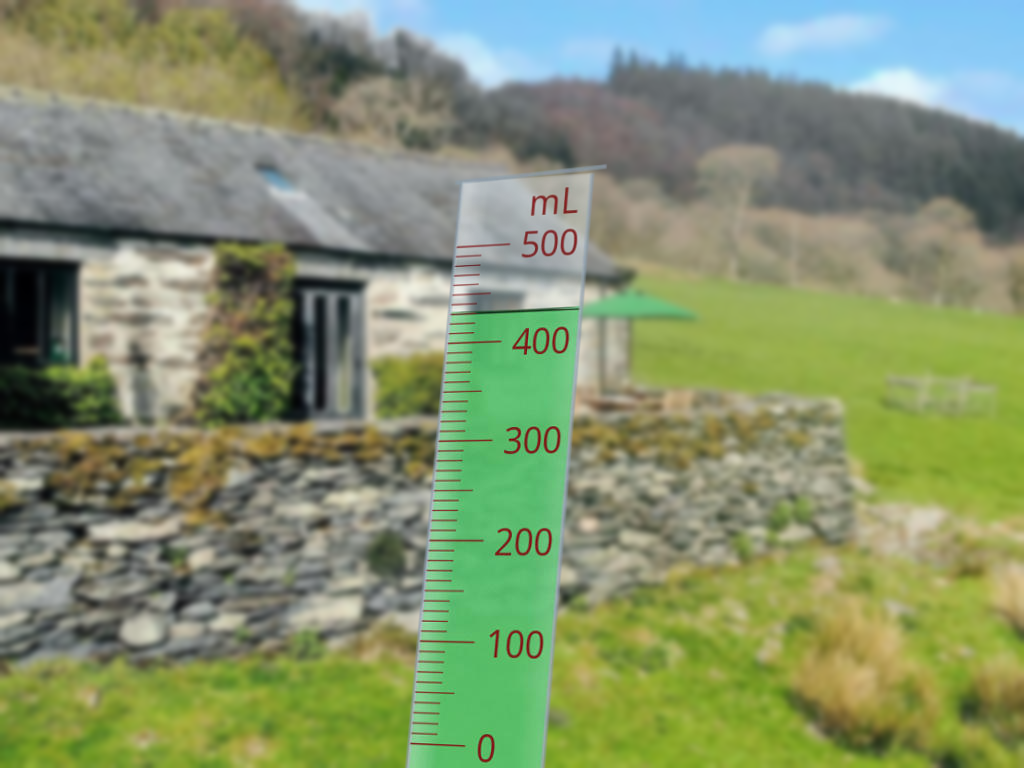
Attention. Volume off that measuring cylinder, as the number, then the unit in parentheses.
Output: 430 (mL)
